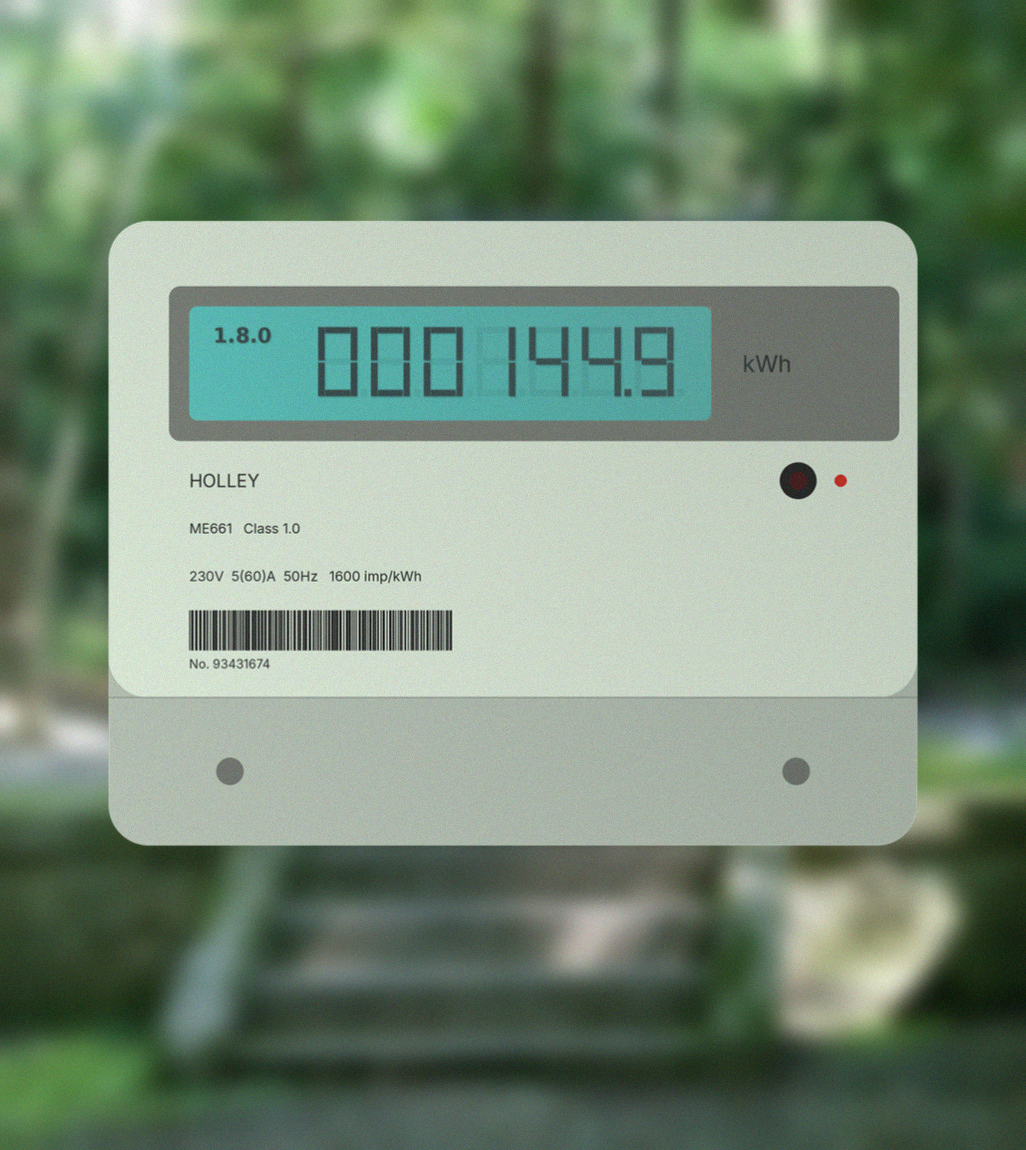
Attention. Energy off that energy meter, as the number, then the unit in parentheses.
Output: 144.9 (kWh)
